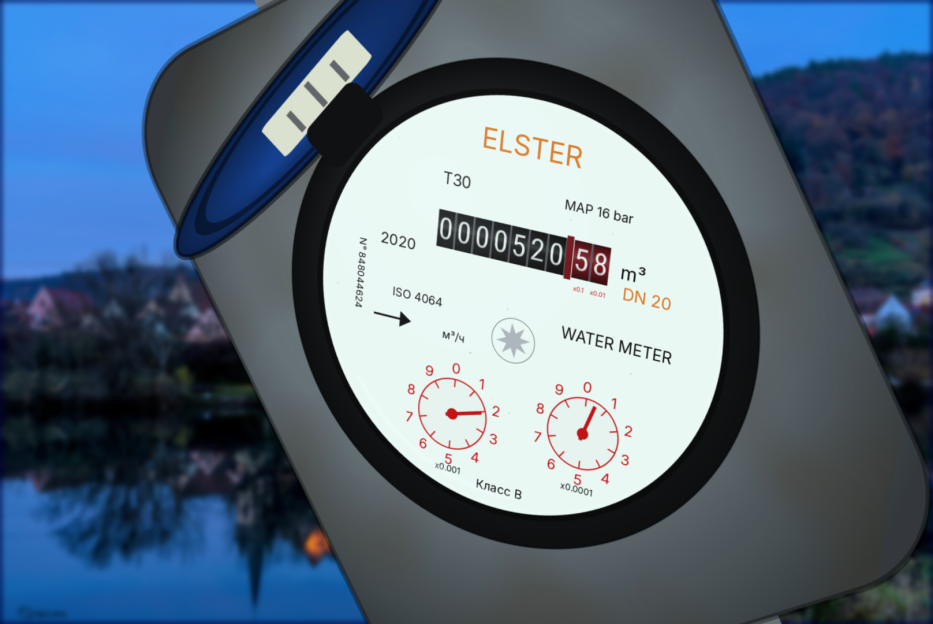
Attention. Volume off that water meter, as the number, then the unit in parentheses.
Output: 520.5820 (m³)
